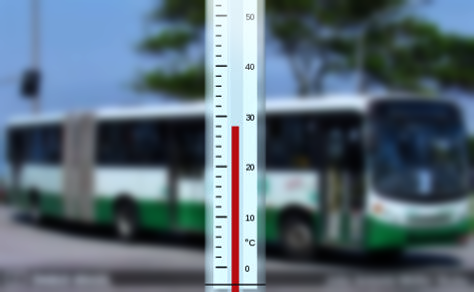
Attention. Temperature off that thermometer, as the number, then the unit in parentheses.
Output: 28 (°C)
